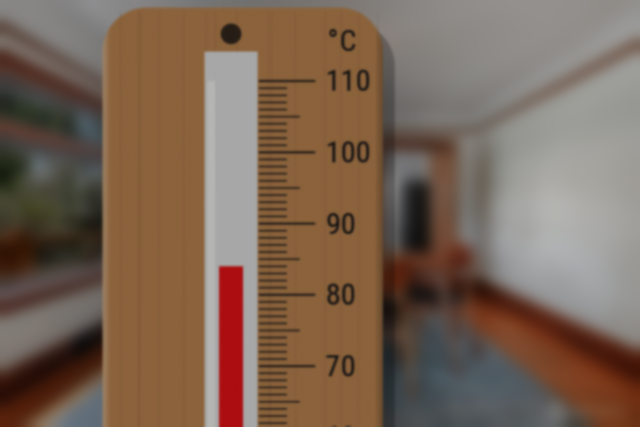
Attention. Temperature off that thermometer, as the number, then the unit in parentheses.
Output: 84 (°C)
